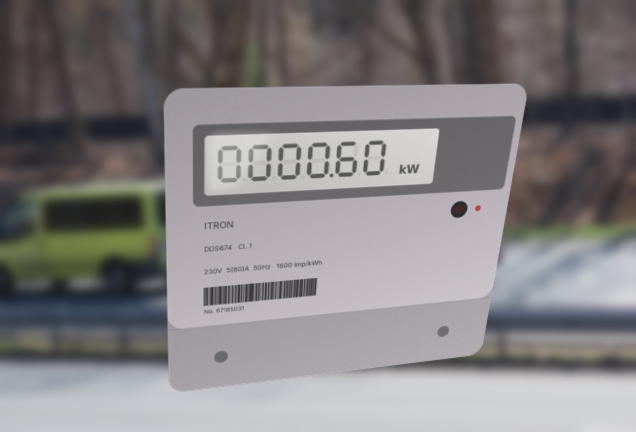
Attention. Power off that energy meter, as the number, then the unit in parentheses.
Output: 0.60 (kW)
